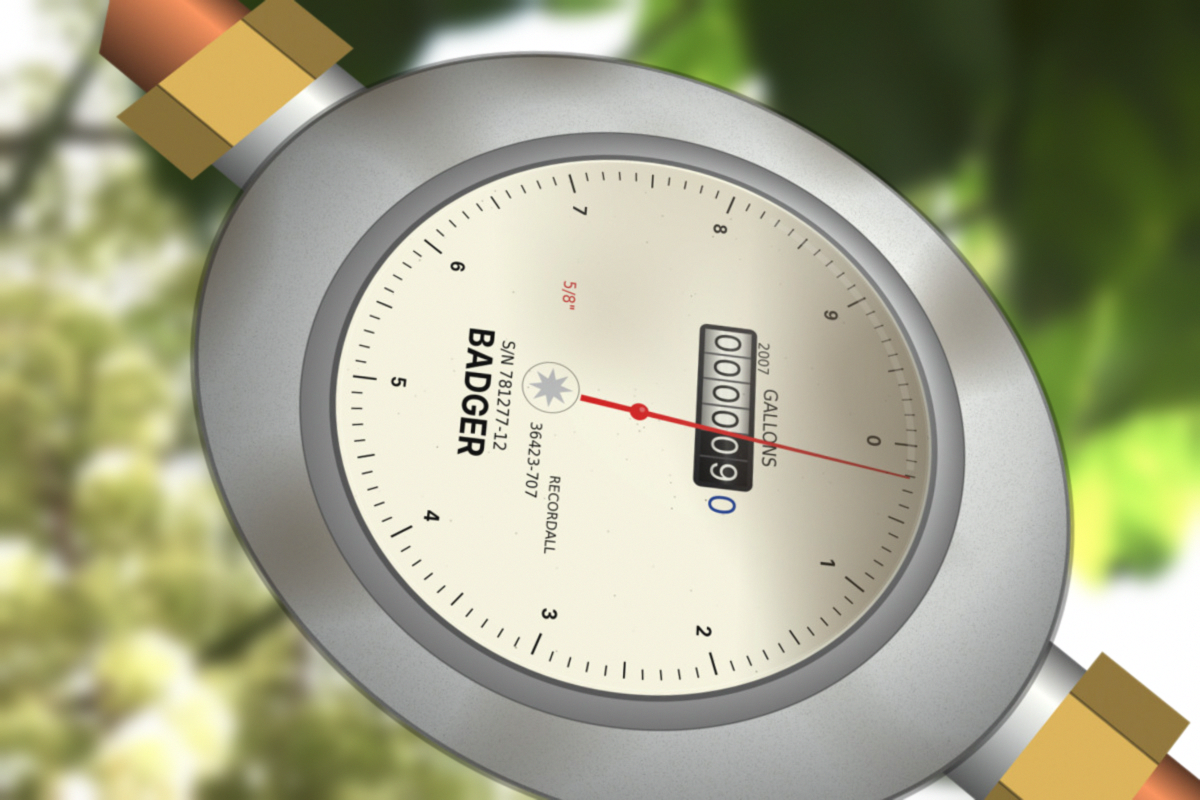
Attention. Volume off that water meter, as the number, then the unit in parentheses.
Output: 90.2 (gal)
